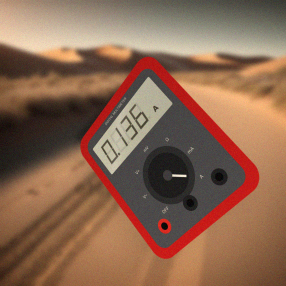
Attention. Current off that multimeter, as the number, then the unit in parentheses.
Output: 0.136 (A)
